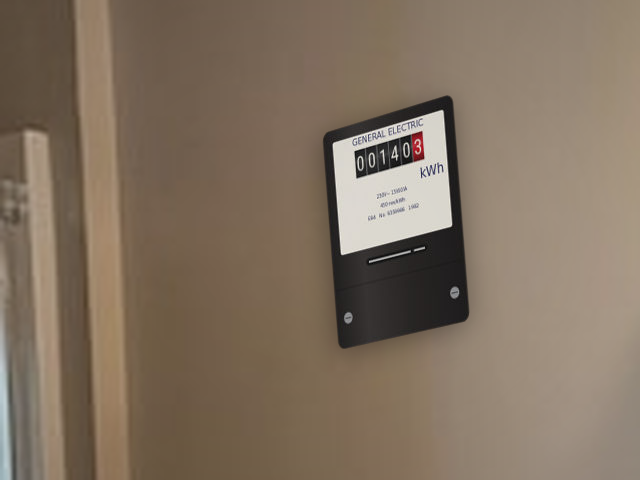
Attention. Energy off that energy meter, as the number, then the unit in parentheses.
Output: 140.3 (kWh)
